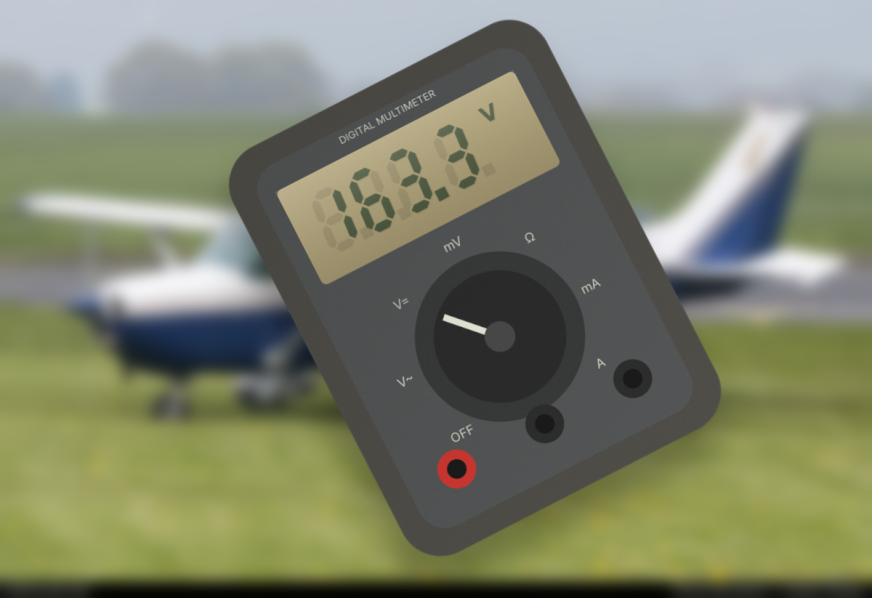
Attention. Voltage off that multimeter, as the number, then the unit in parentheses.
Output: 163.3 (V)
